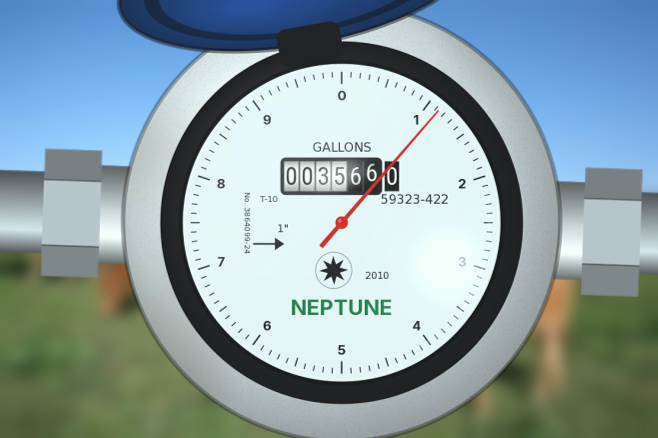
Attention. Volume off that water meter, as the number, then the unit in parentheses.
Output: 35661.1 (gal)
